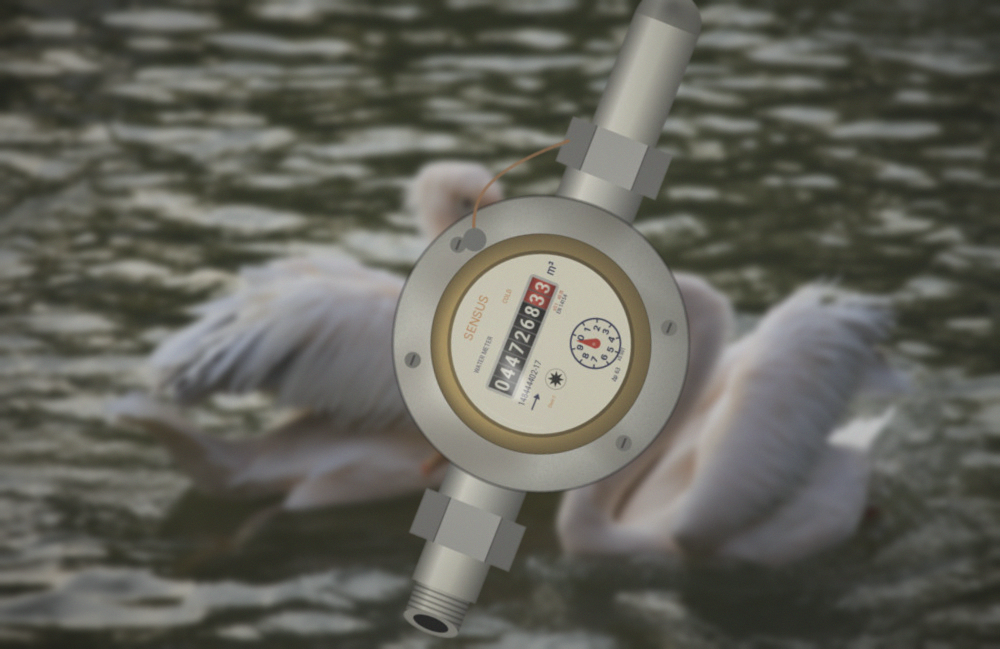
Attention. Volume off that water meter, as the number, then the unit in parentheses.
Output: 447268.329 (m³)
